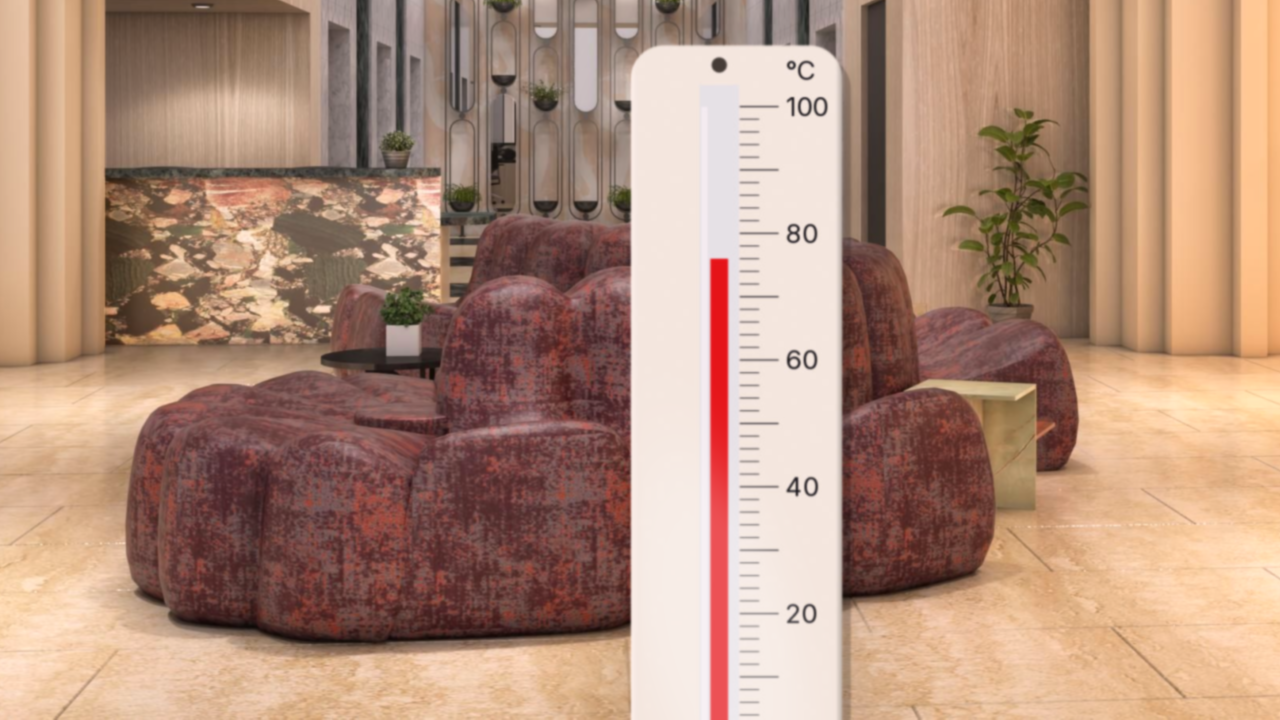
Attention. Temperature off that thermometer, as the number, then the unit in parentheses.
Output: 76 (°C)
